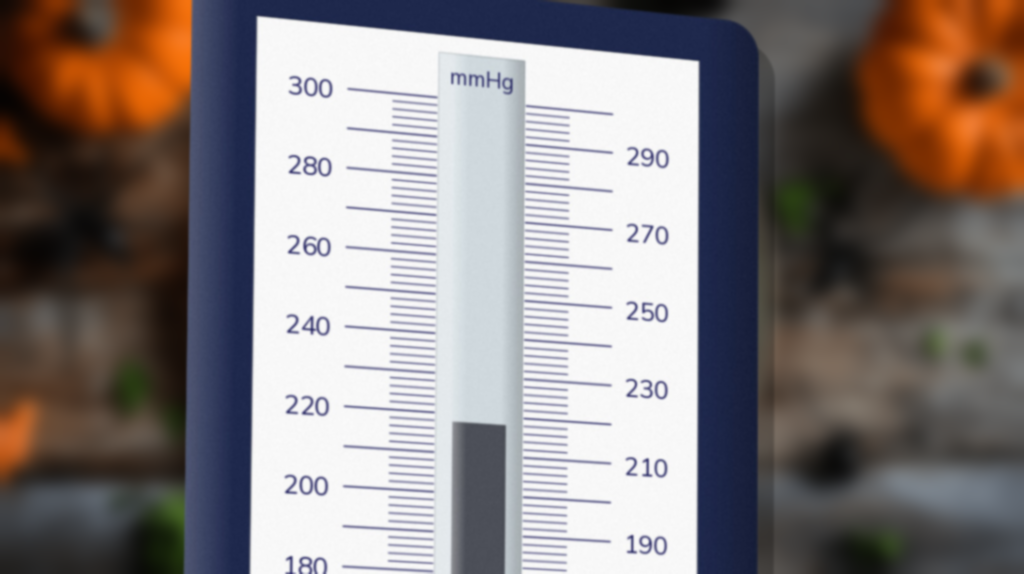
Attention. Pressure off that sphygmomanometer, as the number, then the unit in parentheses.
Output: 218 (mmHg)
